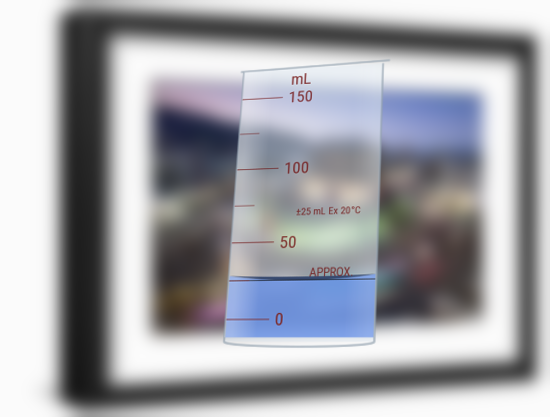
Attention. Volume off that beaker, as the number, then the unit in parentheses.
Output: 25 (mL)
